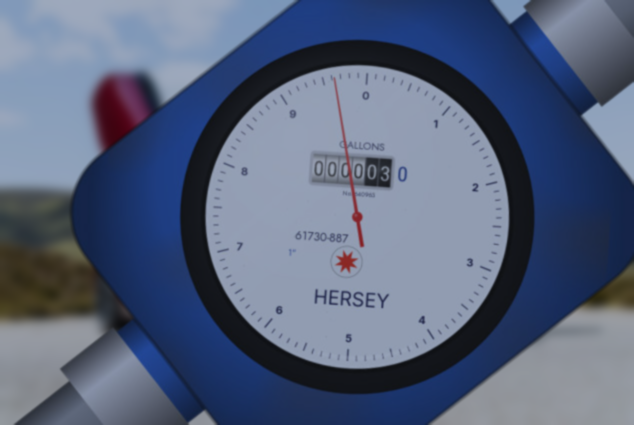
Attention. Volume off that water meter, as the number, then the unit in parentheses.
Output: 29.6 (gal)
